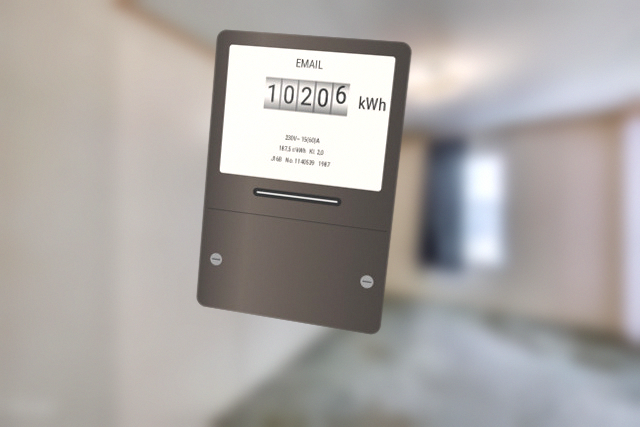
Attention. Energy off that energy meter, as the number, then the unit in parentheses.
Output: 10206 (kWh)
